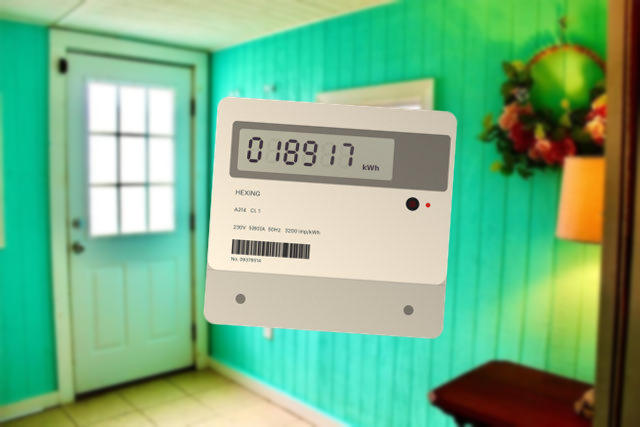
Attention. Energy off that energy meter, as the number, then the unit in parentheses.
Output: 18917 (kWh)
